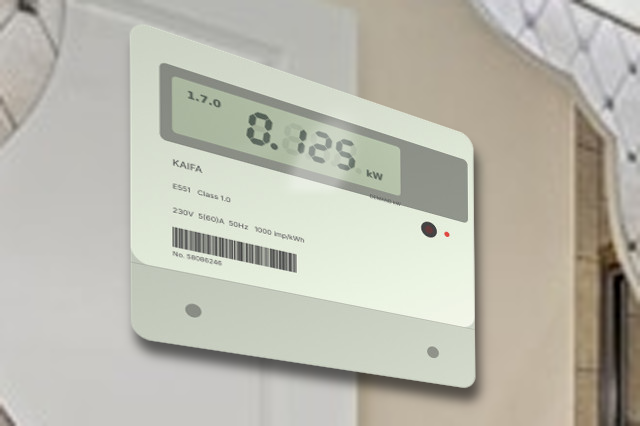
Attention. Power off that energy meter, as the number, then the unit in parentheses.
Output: 0.125 (kW)
